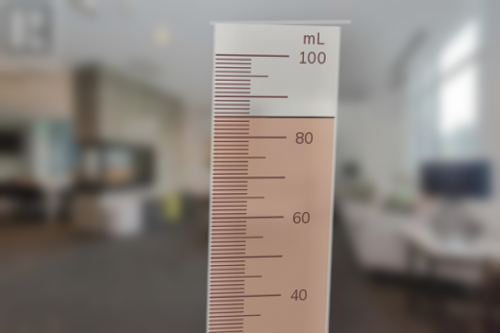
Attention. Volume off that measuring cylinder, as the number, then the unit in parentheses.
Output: 85 (mL)
